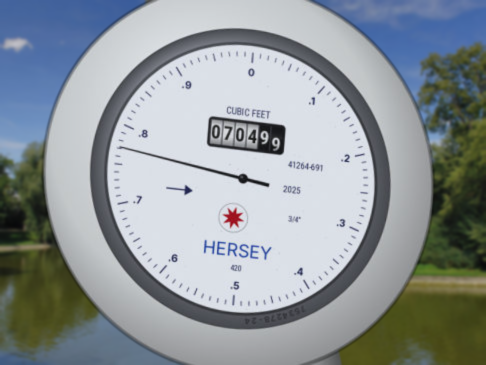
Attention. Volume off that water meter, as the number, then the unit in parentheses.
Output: 70498.77 (ft³)
